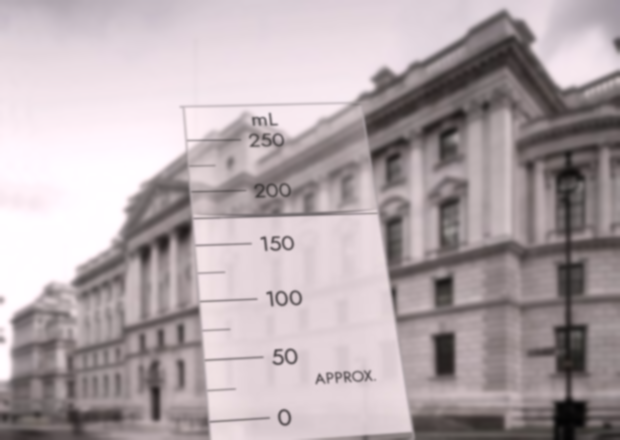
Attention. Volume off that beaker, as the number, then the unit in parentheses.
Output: 175 (mL)
